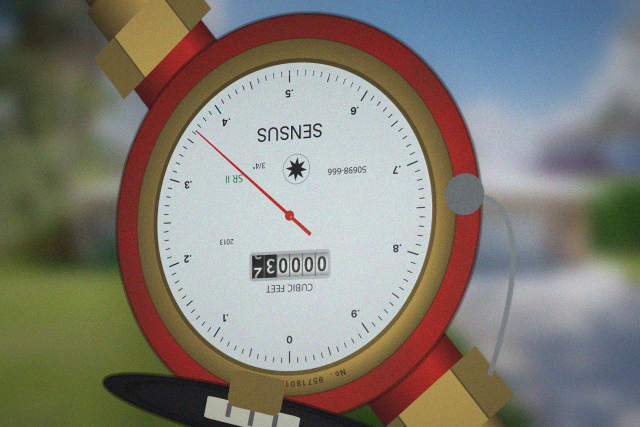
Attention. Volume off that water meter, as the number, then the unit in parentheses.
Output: 32.36 (ft³)
